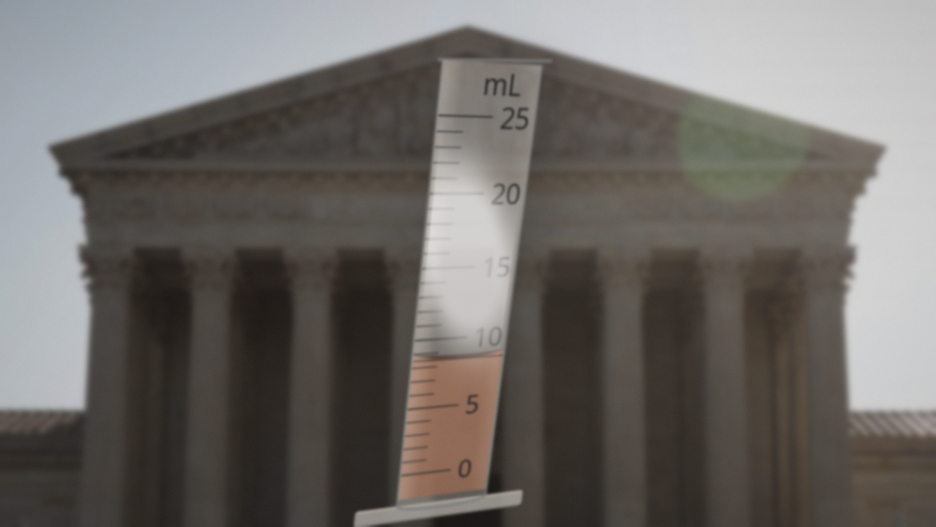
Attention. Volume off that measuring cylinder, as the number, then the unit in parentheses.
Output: 8.5 (mL)
